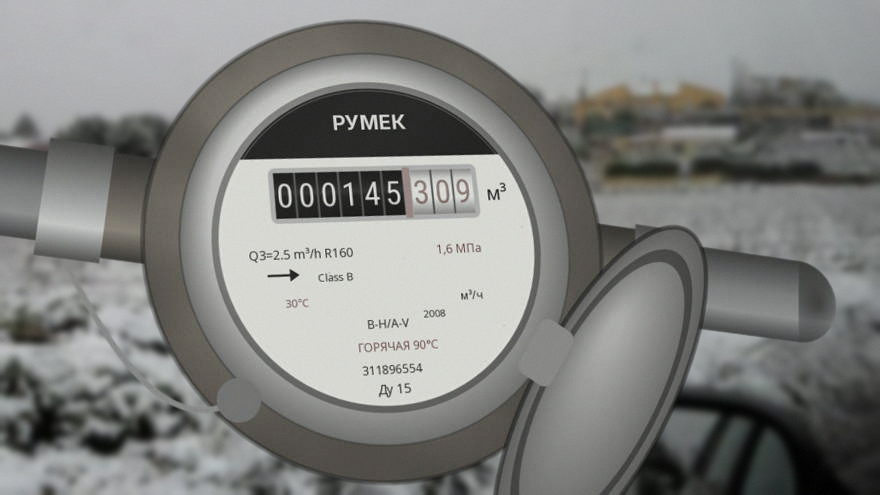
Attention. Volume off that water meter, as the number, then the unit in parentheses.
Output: 145.309 (m³)
